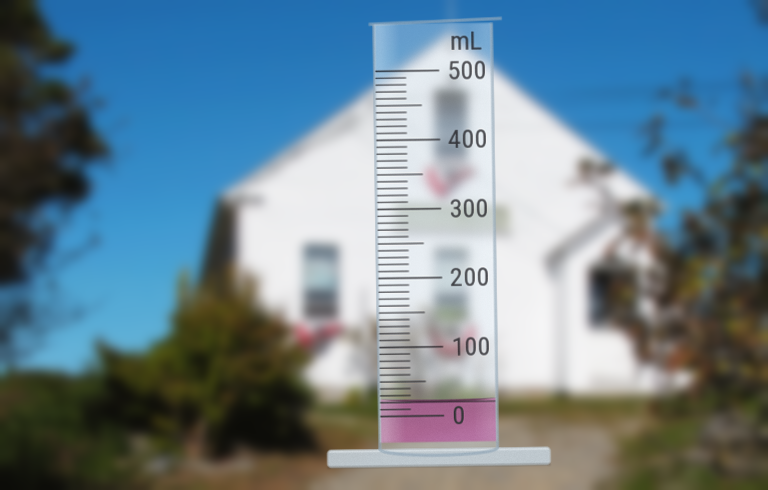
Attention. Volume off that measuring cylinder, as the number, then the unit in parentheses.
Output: 20 (mL)
